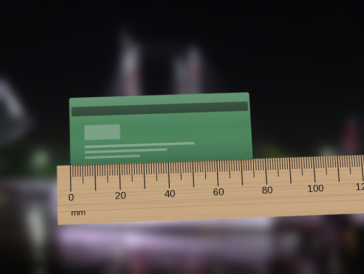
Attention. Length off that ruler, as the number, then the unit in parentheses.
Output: 75 (mm)
